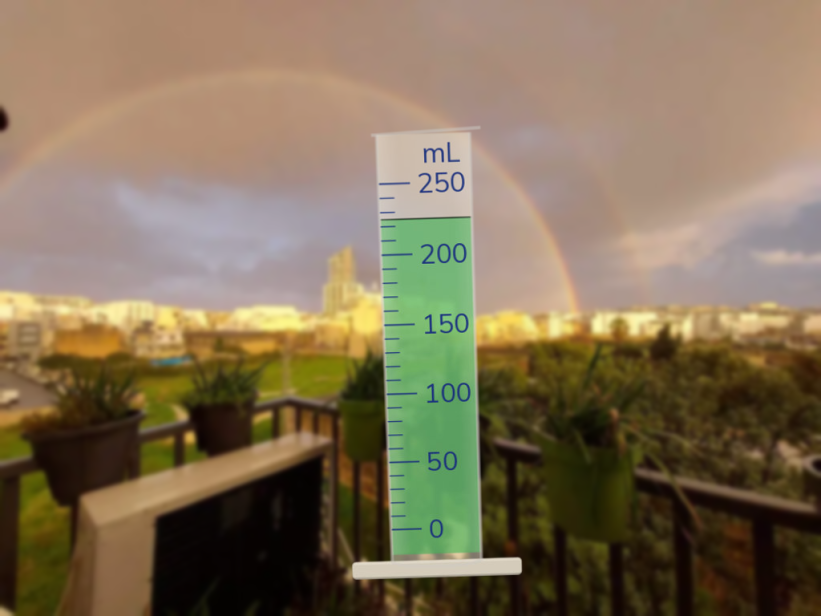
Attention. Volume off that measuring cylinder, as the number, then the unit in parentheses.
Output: 225 (mL)
